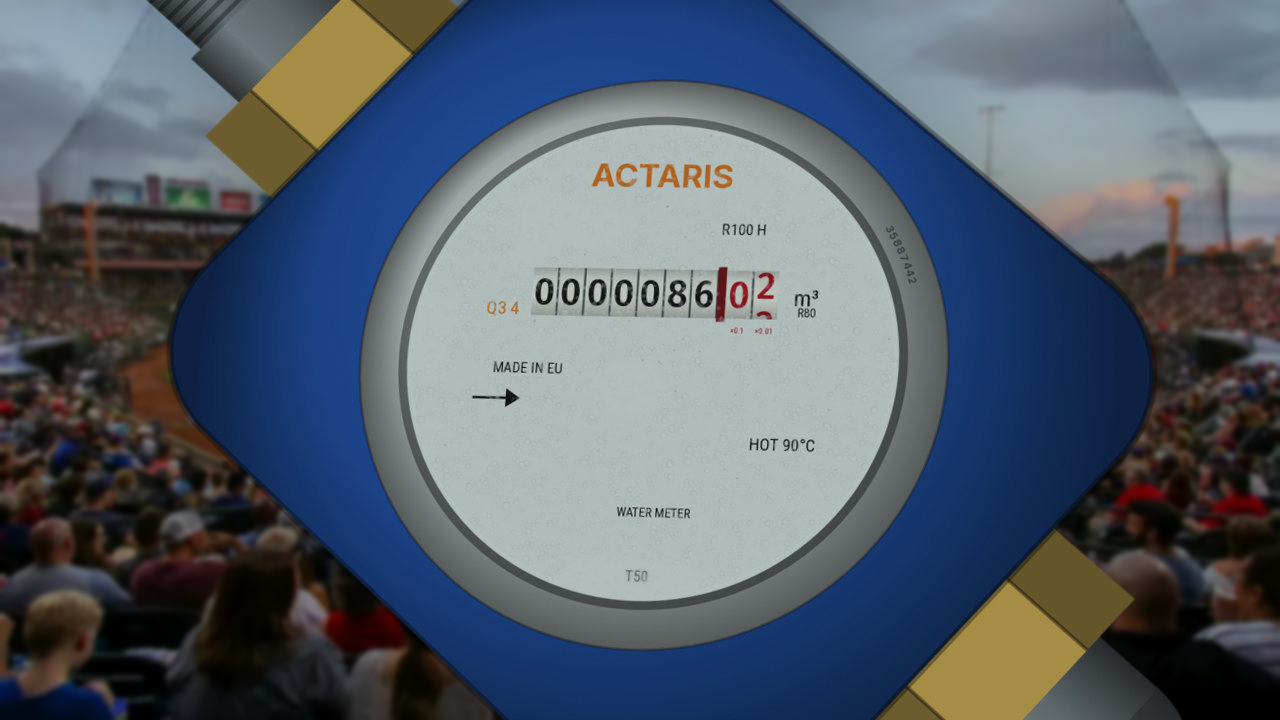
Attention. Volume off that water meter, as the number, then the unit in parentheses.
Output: 86.02 (m³)
